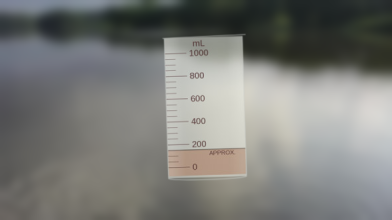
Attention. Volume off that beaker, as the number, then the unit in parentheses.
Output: 150 (mL)
